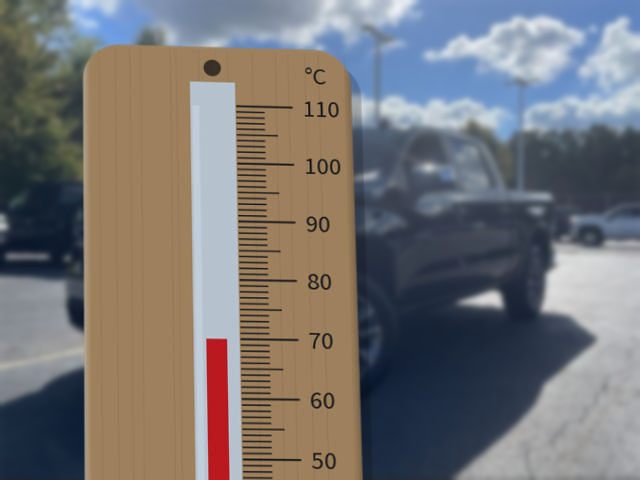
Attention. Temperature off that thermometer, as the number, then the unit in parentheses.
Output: 70 (°C)
